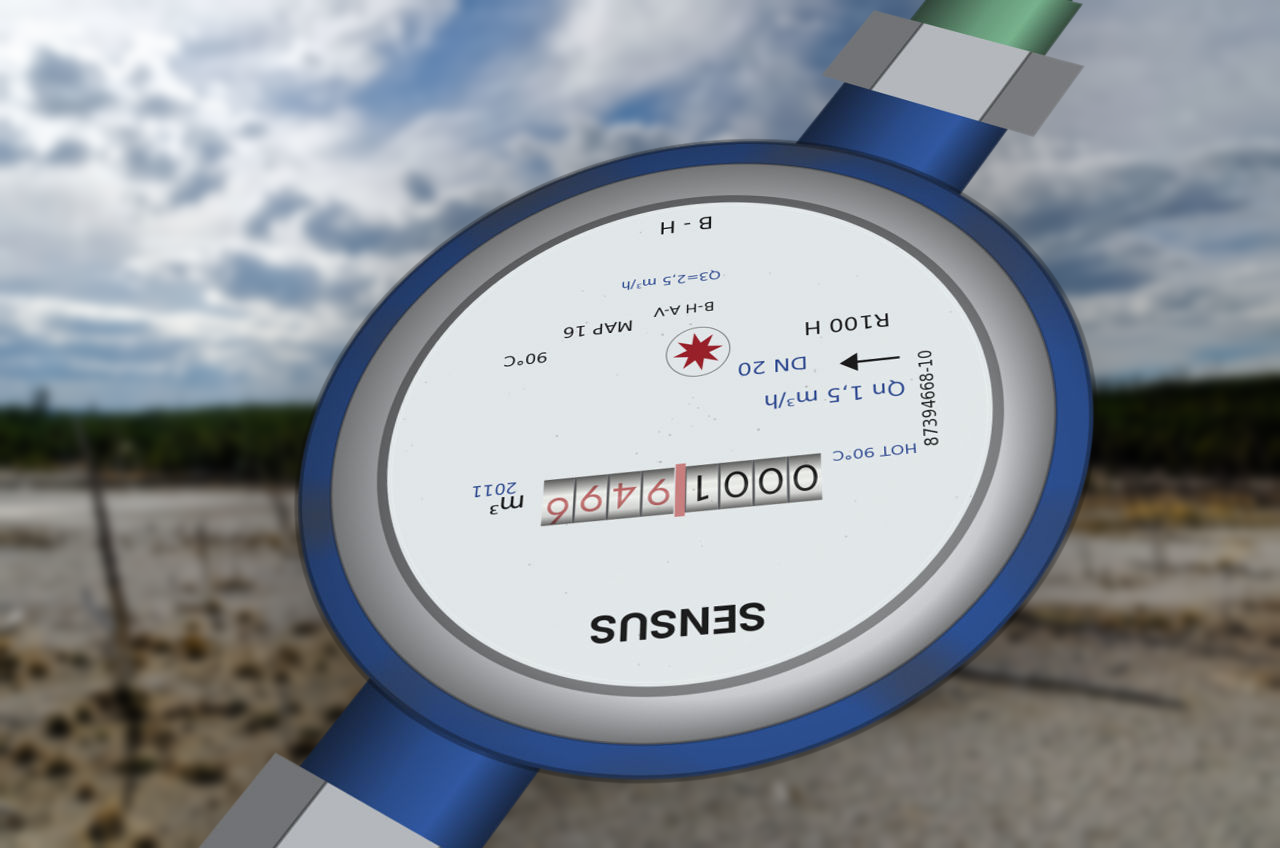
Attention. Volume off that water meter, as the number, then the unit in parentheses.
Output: 1.9496 (m³)
